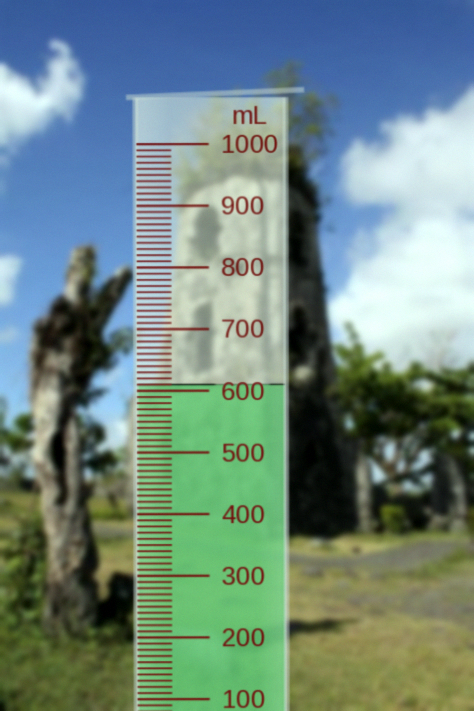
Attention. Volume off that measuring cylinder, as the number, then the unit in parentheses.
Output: 610 (mL)
